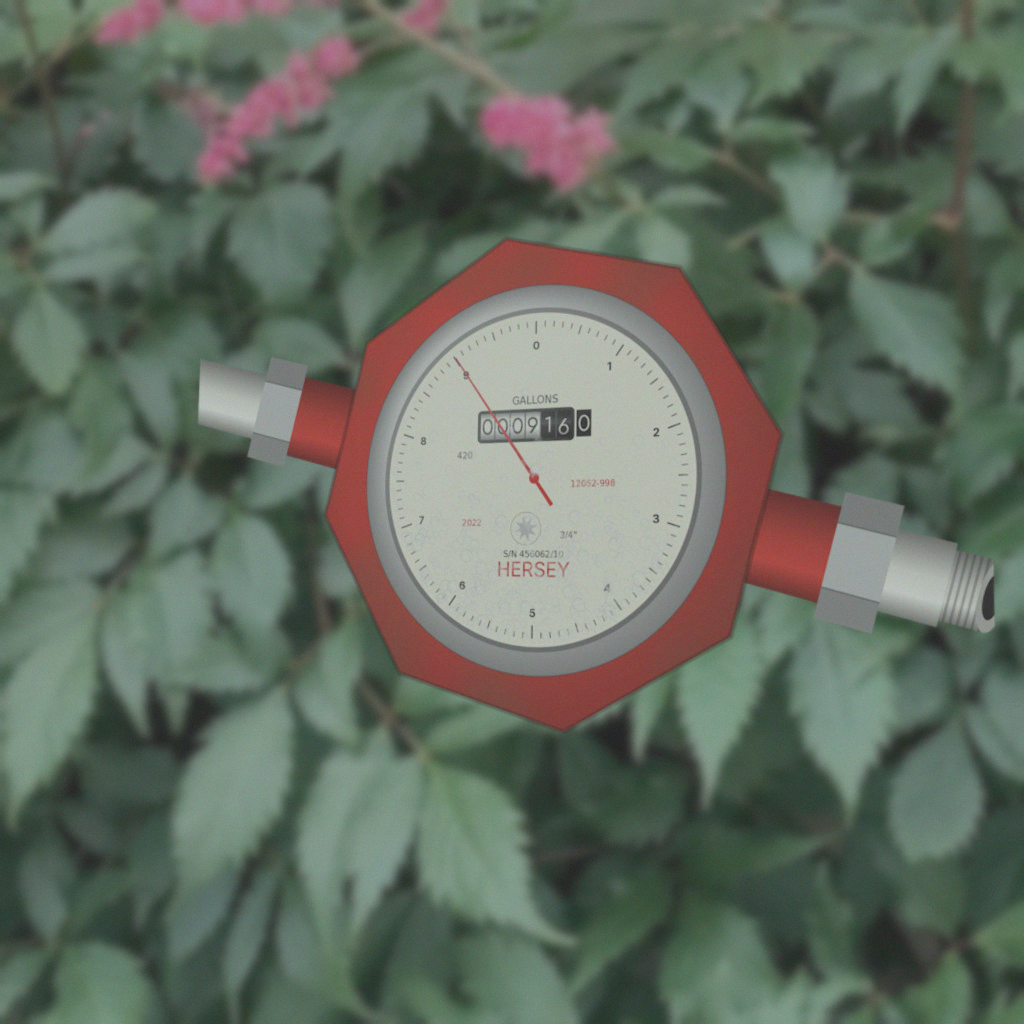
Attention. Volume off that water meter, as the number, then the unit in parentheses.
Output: 9159.0 (gal)
